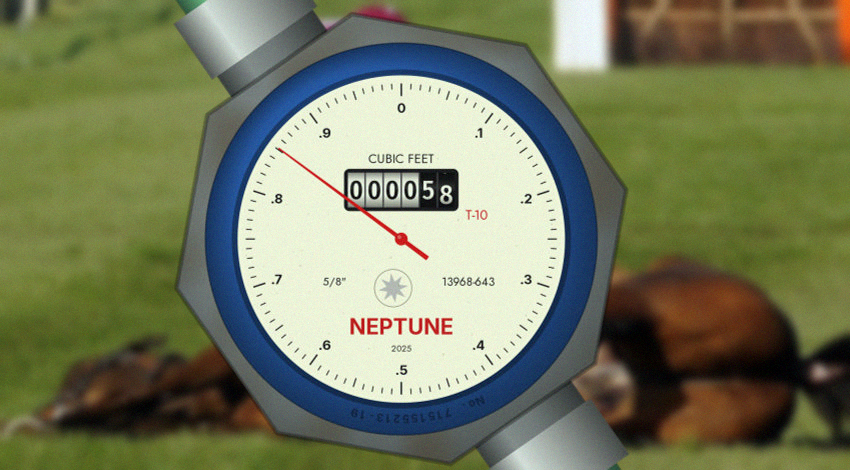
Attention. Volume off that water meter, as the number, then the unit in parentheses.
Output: 57.85 (ft³)
